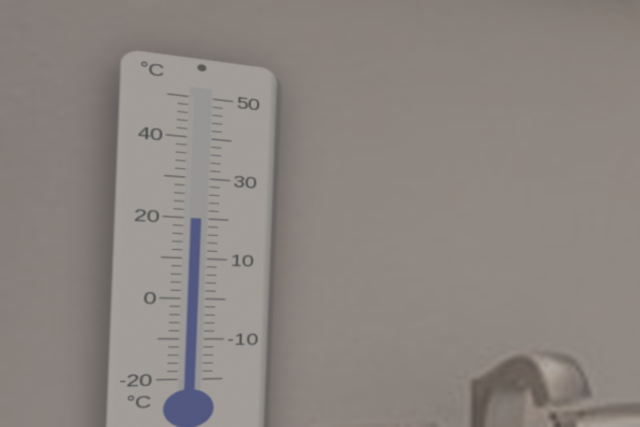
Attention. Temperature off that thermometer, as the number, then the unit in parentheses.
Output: 20 (°C)
